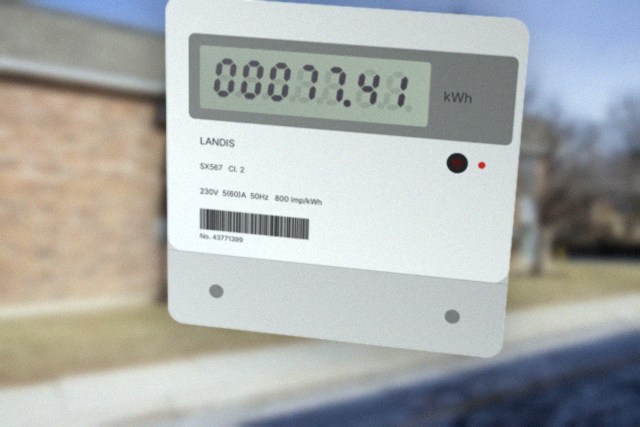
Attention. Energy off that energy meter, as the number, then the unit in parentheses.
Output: 77.41 (kWh)
